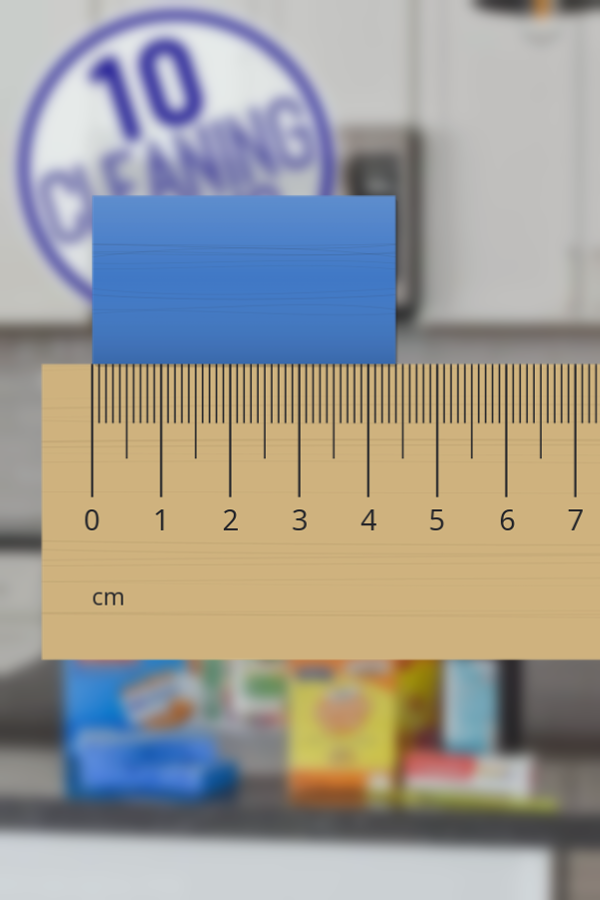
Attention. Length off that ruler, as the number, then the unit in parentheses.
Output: 4.4 (cm)
